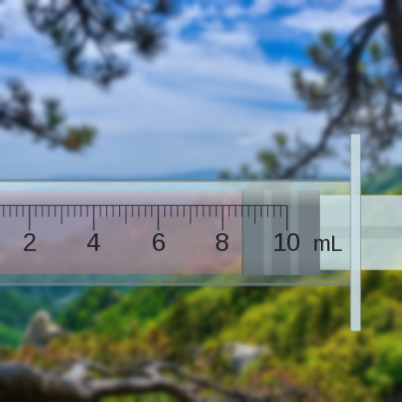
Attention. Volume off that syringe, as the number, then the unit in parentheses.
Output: 8.6 (mL)
